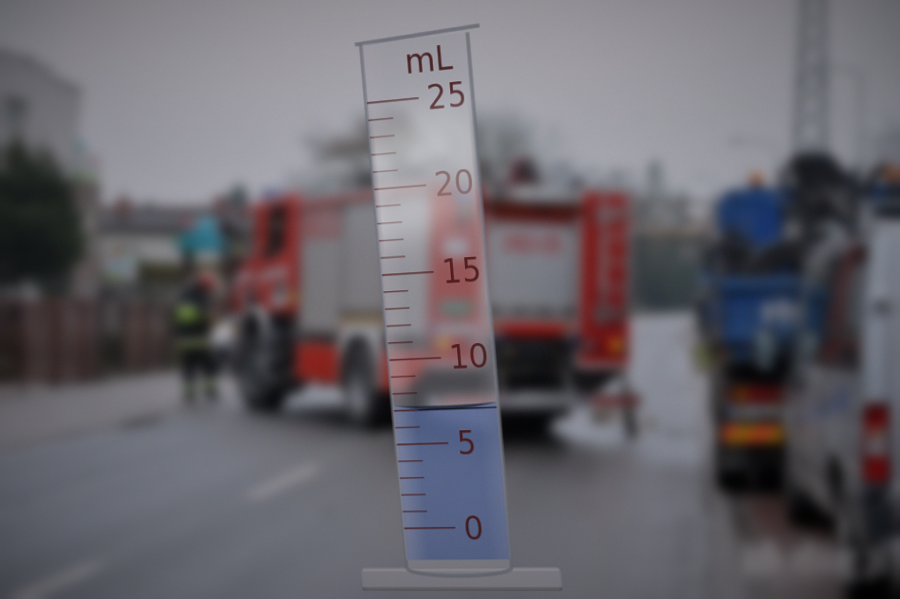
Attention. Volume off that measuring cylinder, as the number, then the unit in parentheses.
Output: 7 (mL)
